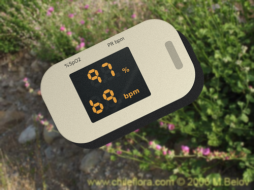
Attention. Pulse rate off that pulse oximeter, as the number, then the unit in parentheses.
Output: 69 (bpm)
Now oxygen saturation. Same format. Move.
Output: 97 (%)
